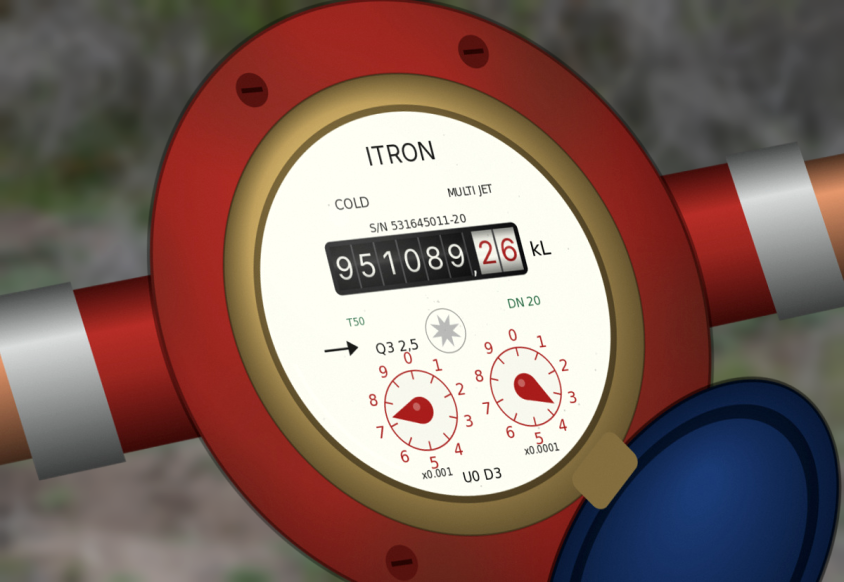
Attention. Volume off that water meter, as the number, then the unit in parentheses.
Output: 951089.2673 (kL)
